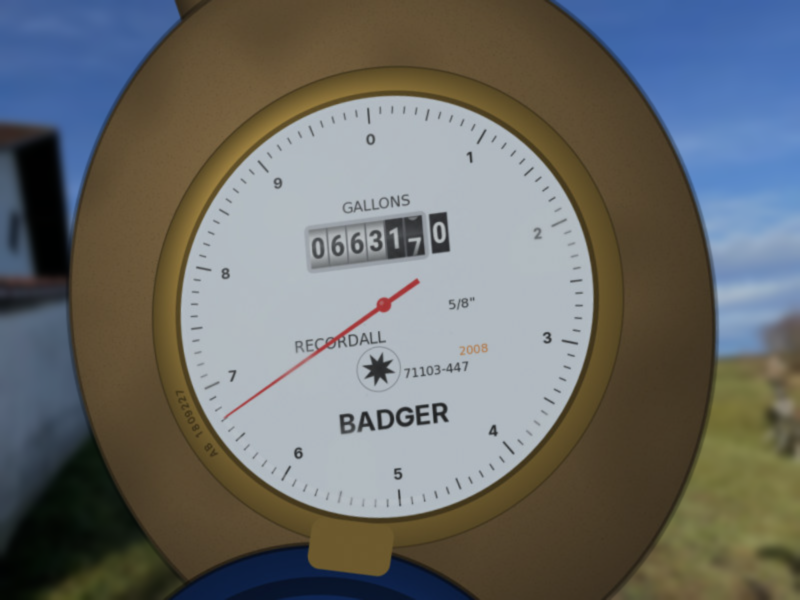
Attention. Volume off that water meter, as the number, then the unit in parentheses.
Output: 663166.7 (gal)
